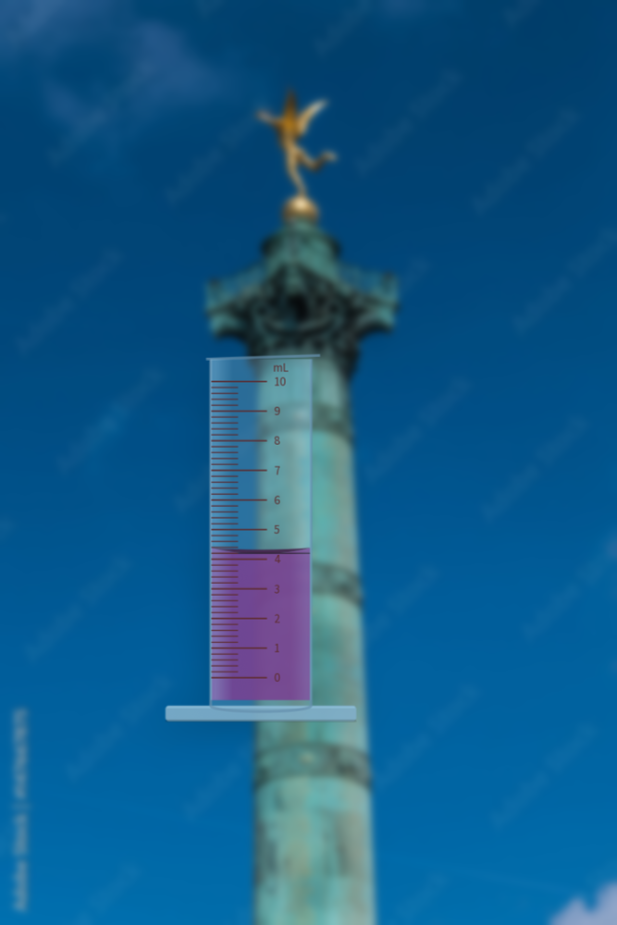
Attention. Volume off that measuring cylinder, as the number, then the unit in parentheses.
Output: 4.2 (mL)
